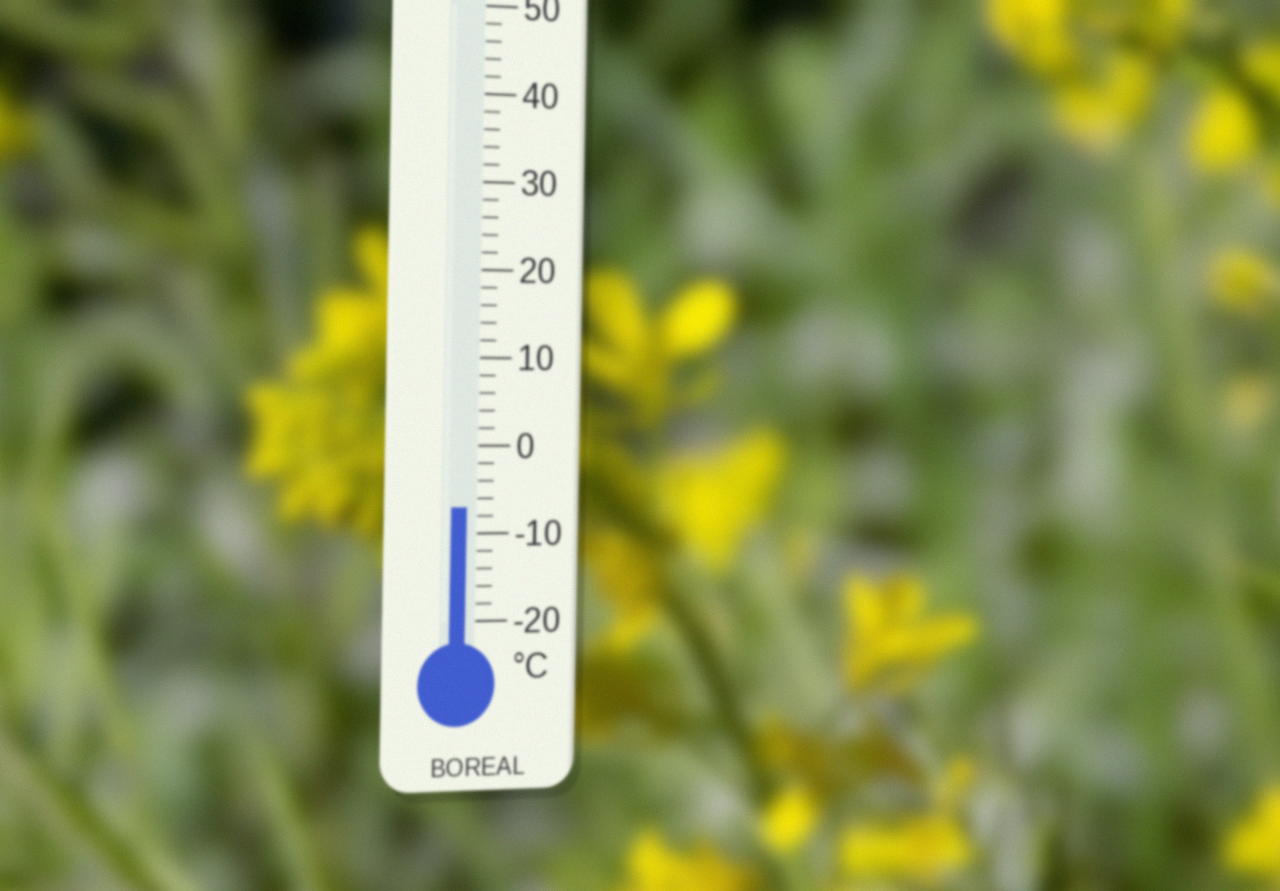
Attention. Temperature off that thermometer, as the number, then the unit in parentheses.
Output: -7 (°C)
